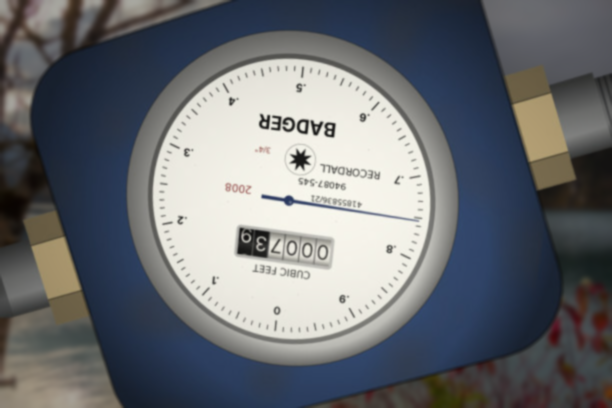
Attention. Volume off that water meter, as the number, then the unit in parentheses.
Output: 738.75 (ft³)
